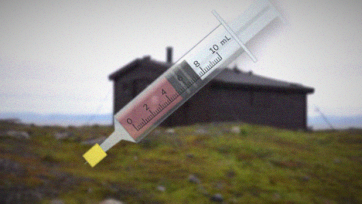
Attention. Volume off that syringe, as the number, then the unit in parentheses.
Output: 5 (mL)
